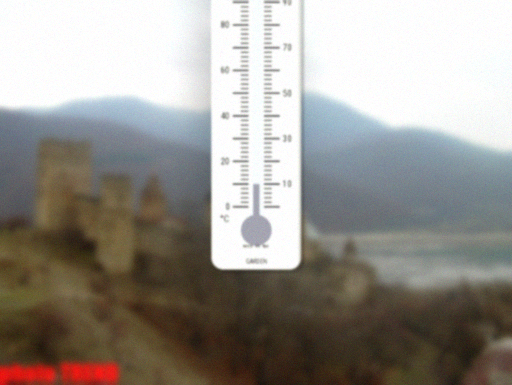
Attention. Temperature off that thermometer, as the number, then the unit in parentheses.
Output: 10 (°C)
